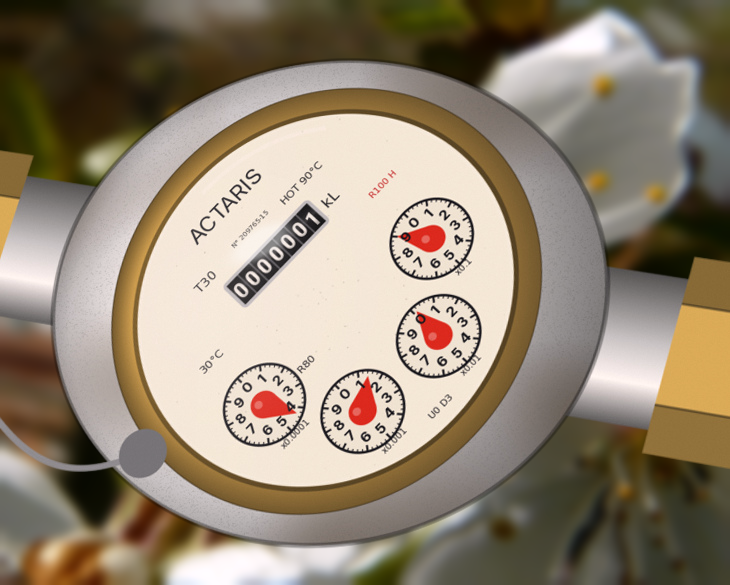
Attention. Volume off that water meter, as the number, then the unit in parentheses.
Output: 0.9014 (kL)
